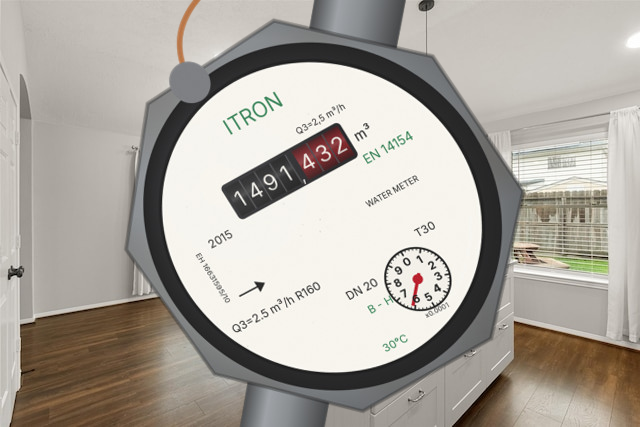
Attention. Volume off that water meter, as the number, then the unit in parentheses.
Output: 1491.4326 (m³)
